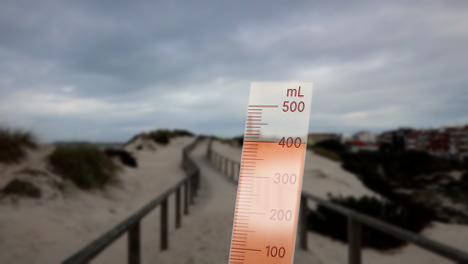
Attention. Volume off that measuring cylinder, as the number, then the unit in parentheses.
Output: 400 (mL)
